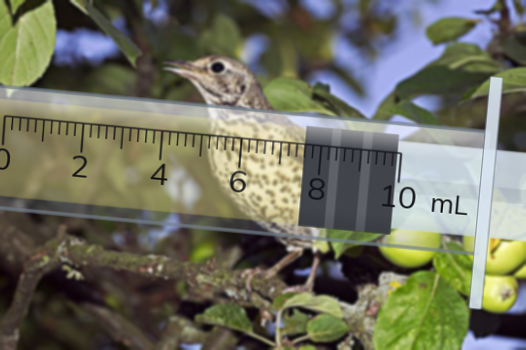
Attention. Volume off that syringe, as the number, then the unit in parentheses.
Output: 7.6 (mL)
